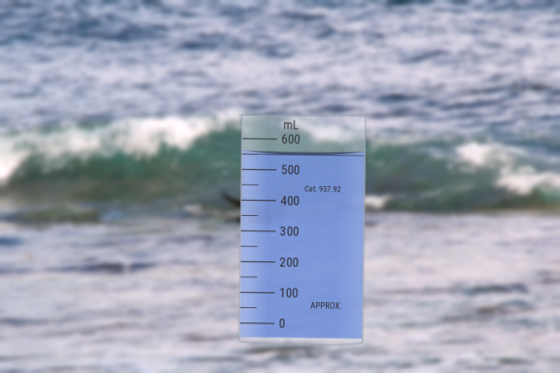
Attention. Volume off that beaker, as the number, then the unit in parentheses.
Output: 550 (mL)
